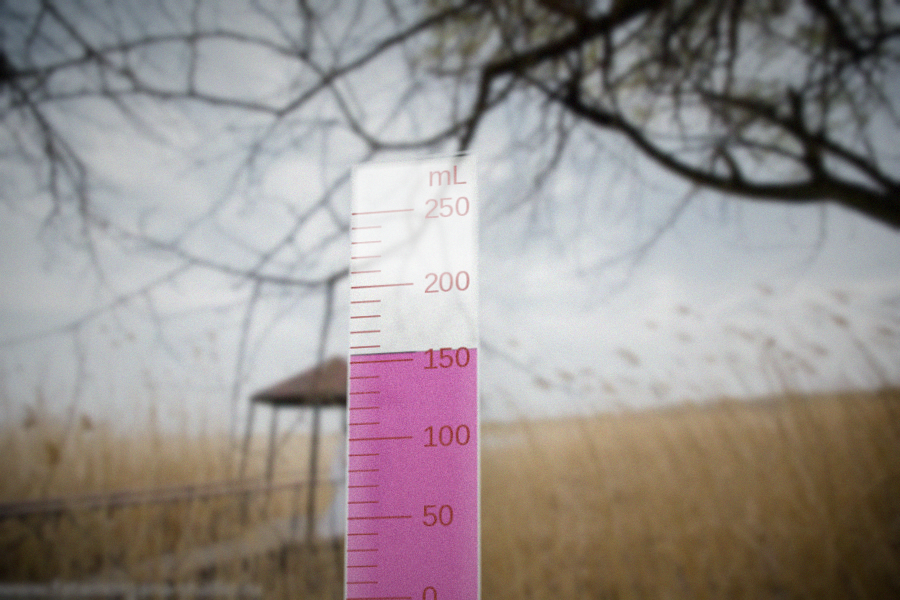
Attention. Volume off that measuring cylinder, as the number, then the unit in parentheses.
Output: 155 (mL)
